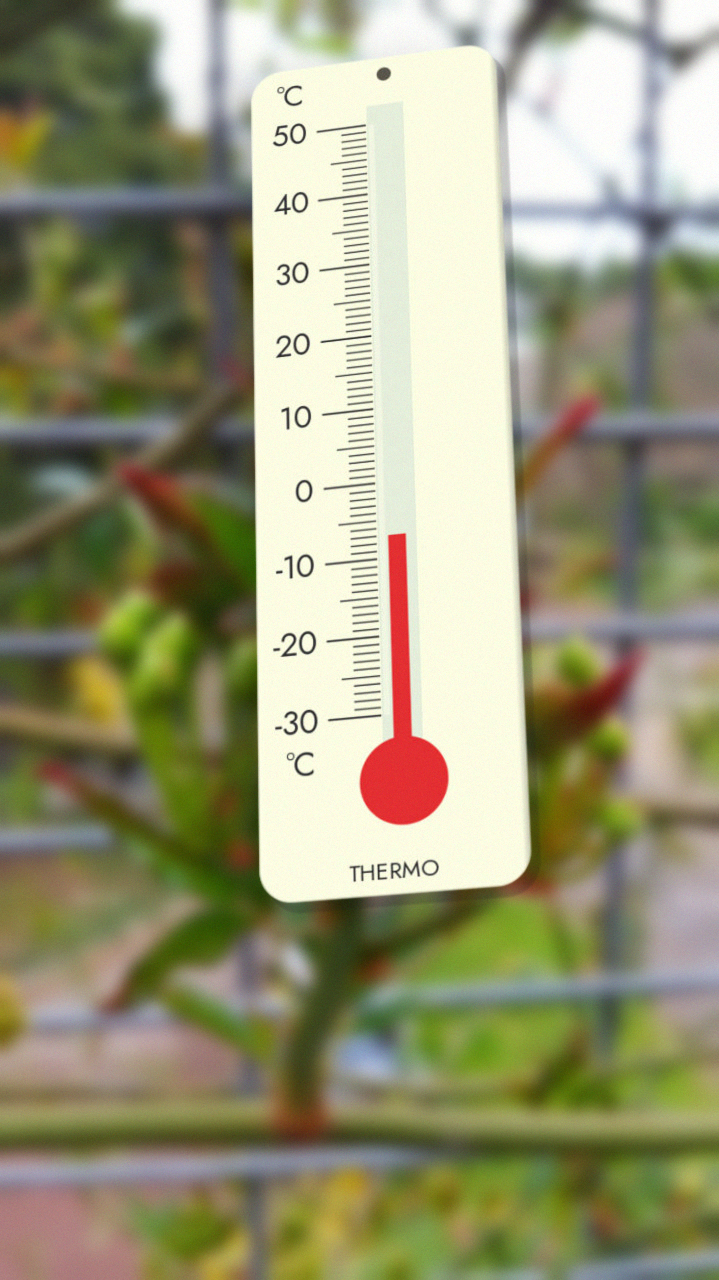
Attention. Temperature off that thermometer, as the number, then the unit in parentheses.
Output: -7 (°C)
